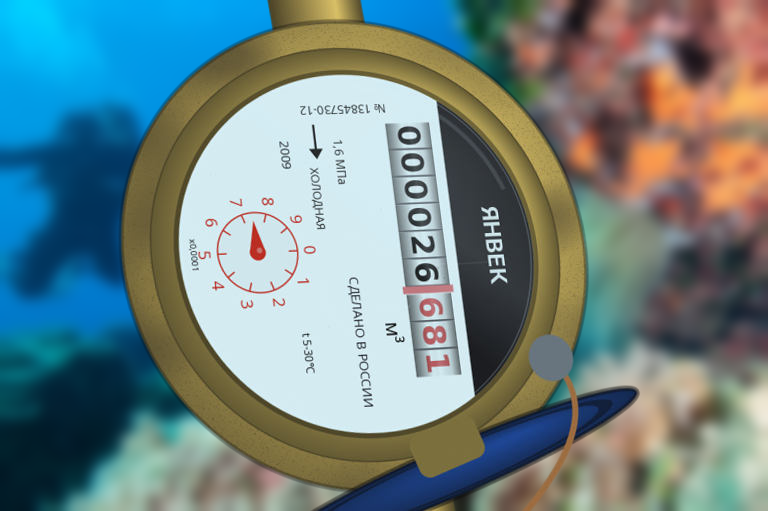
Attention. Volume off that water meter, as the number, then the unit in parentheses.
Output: 26.6817 (m³)
